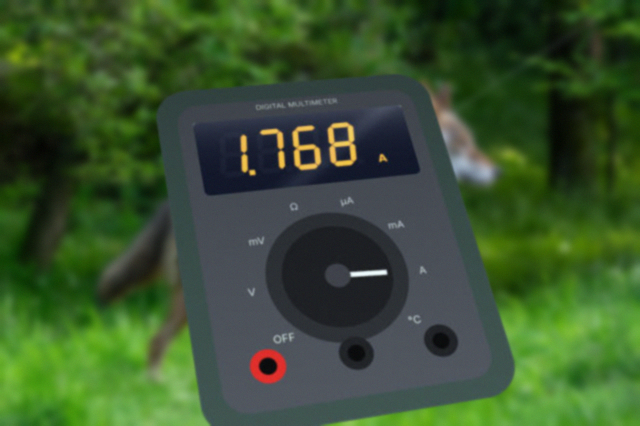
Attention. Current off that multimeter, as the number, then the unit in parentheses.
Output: 1.768 (A)
